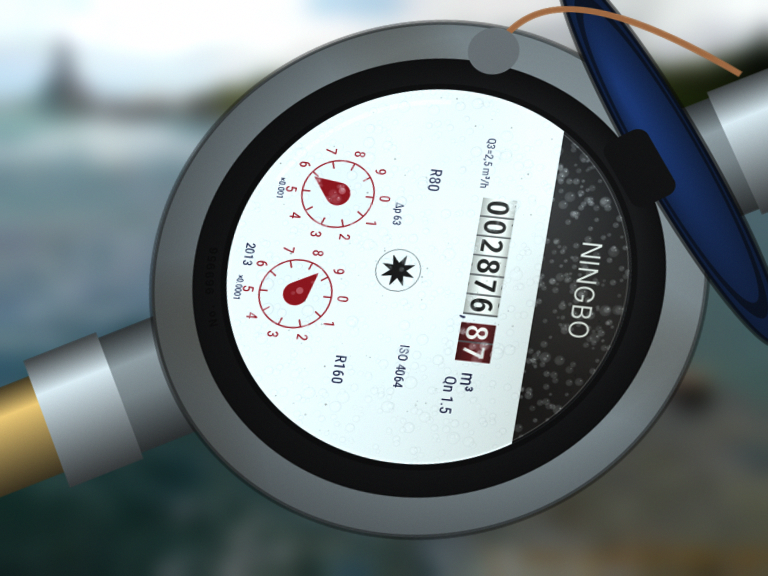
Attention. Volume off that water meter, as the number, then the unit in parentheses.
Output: 2876.8758 (m³)
